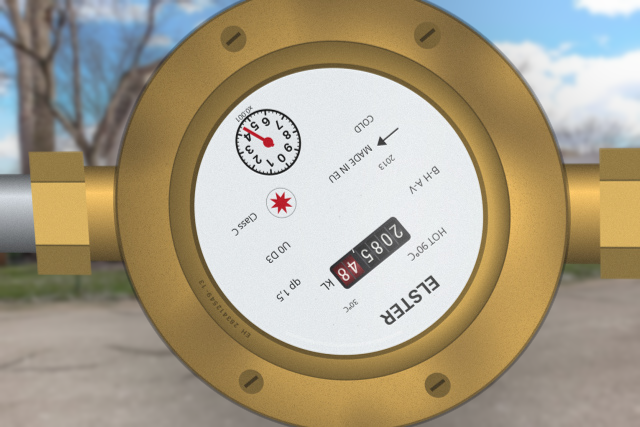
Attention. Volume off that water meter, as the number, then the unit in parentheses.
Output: 2085.484 (kL)
